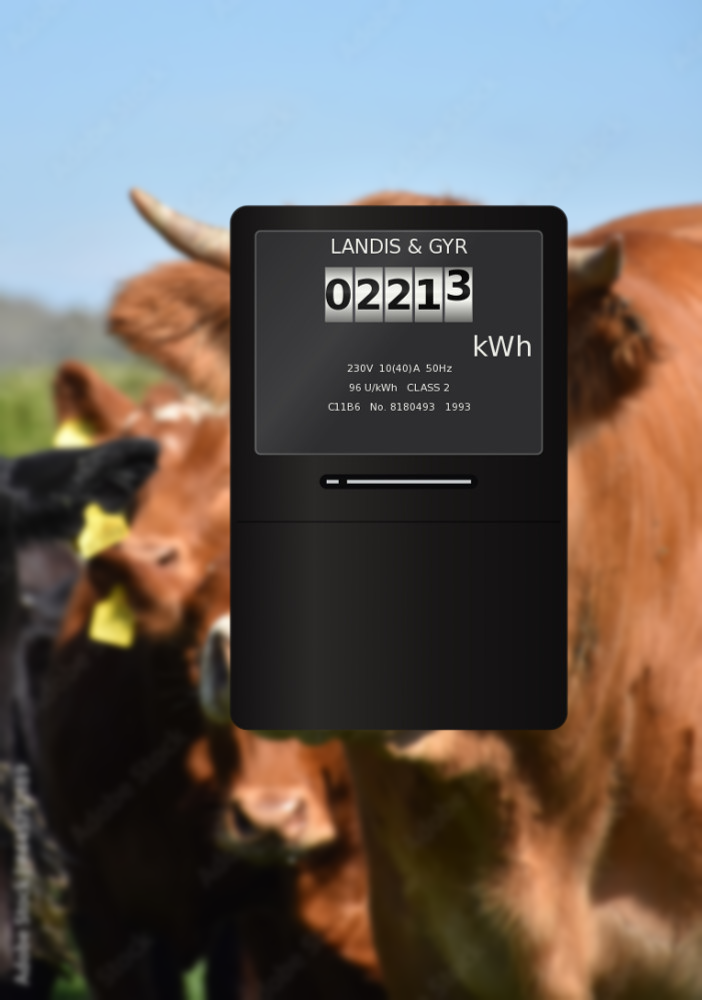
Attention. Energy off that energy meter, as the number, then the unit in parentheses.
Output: 2213 (kWh)
